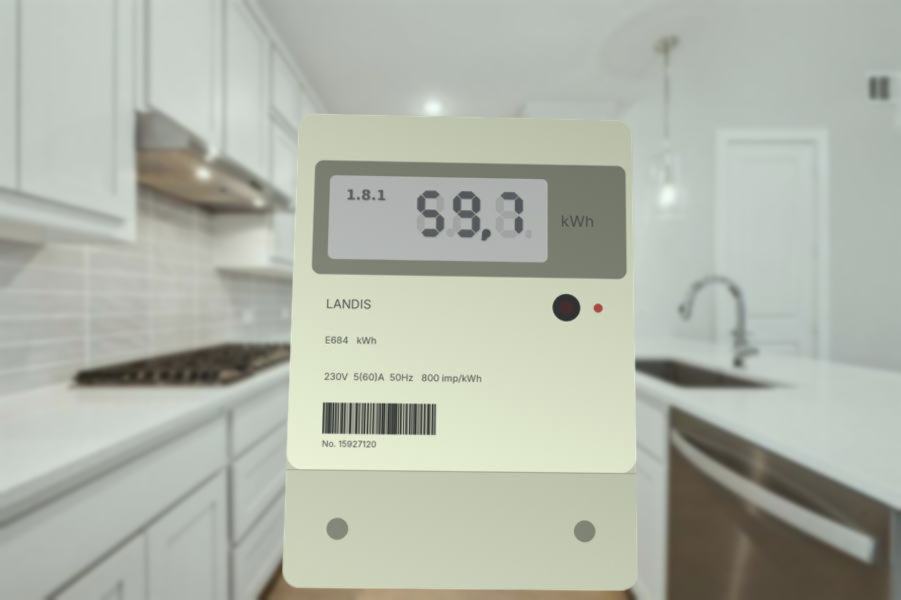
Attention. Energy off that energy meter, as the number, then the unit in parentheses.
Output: 59.7 (kWh)
